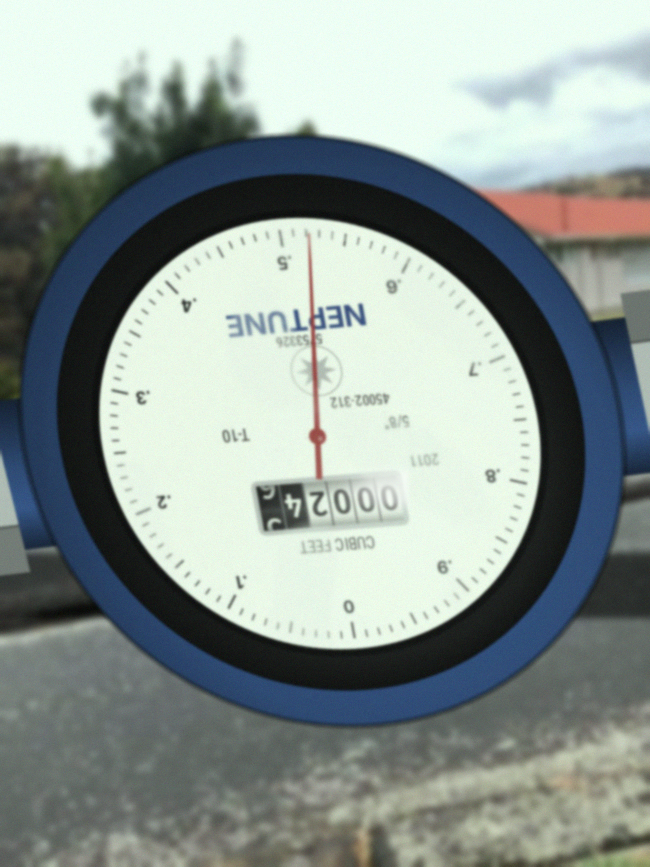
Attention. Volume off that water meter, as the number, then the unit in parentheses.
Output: 245.52 (ft³)
